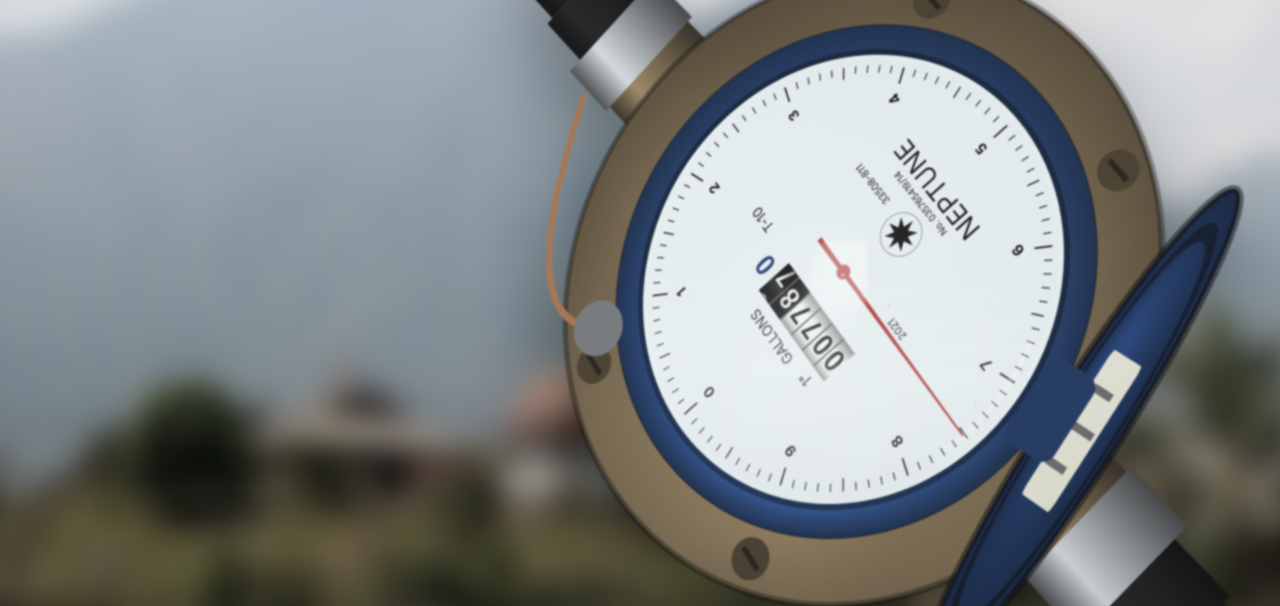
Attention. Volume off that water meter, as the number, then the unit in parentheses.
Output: 77867.5 (gal)
